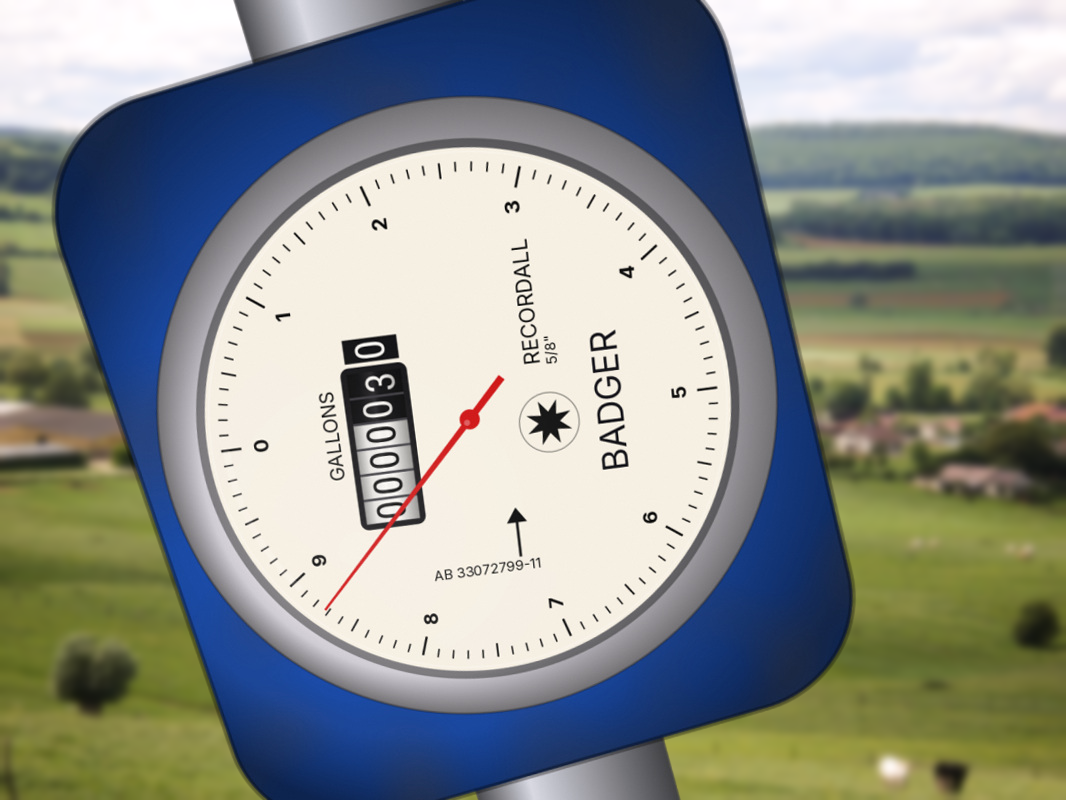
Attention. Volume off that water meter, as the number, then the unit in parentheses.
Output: 28.7 (gal)
